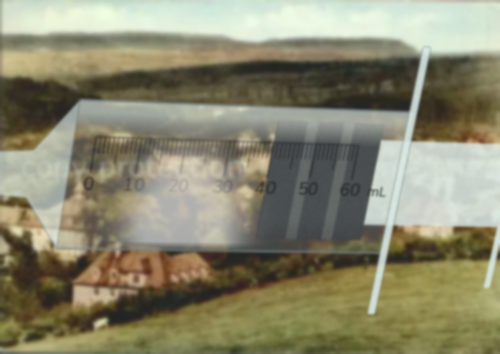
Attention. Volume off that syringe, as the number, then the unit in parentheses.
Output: 40 (mL)
